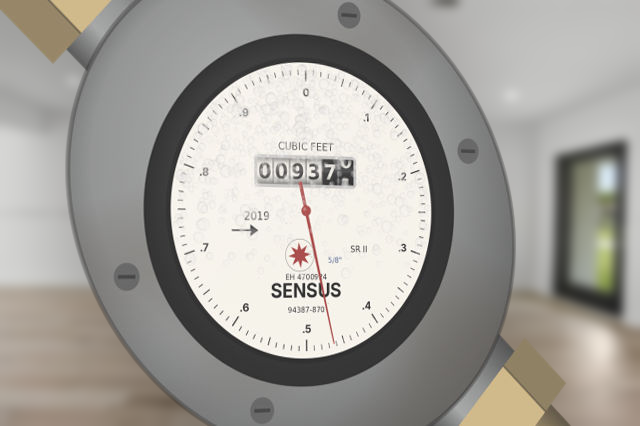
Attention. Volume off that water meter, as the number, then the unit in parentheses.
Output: 9370.46 (ft³)
